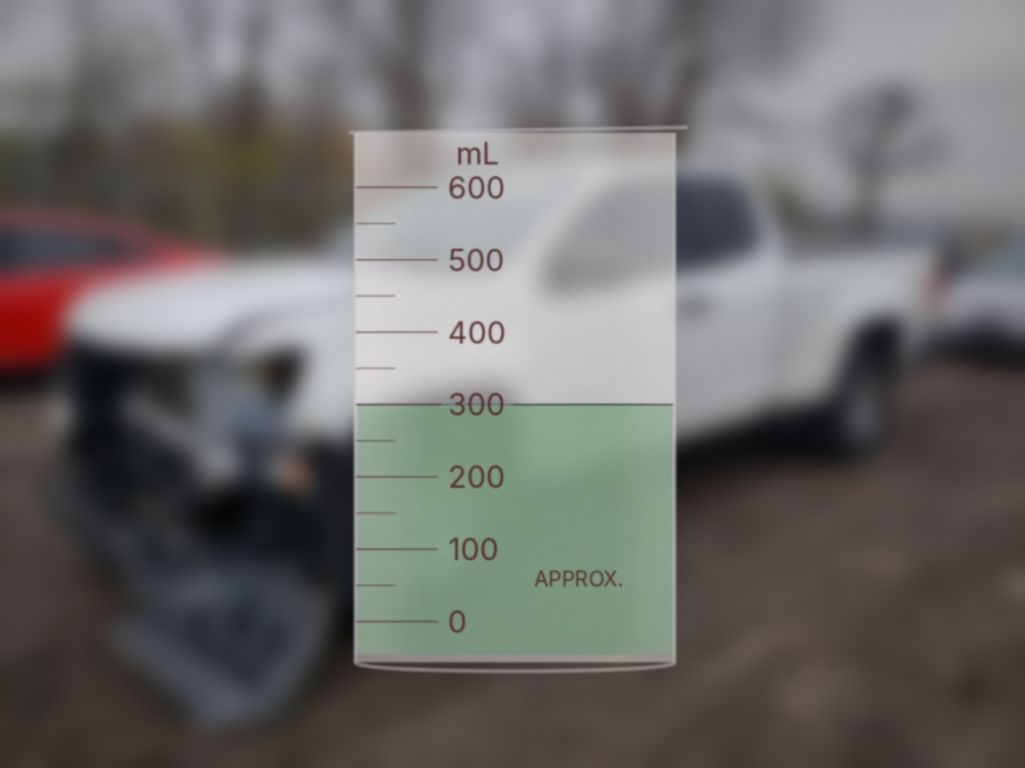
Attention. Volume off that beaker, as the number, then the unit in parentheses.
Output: 300 (mL)
